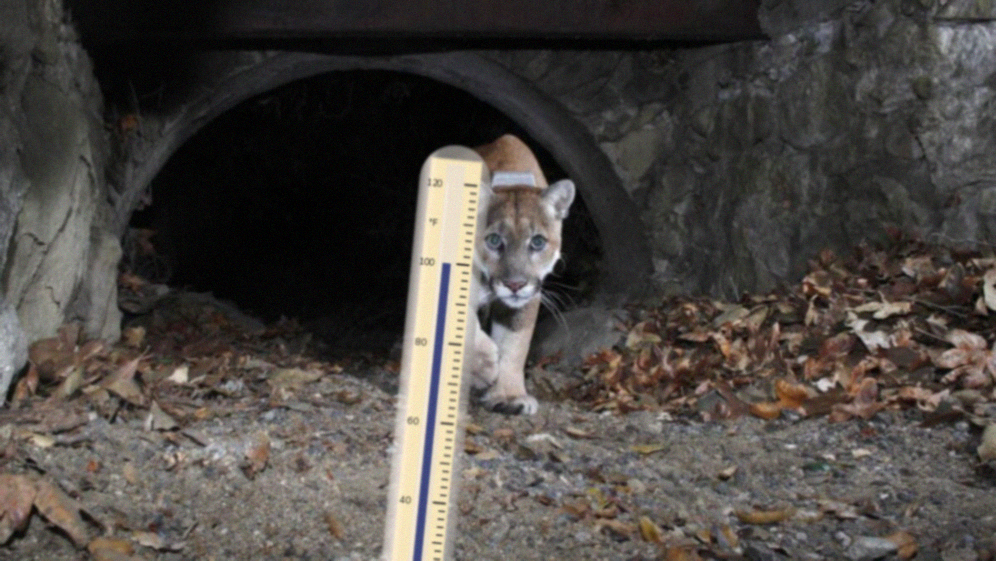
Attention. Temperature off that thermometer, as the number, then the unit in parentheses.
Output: 100 (°F)
